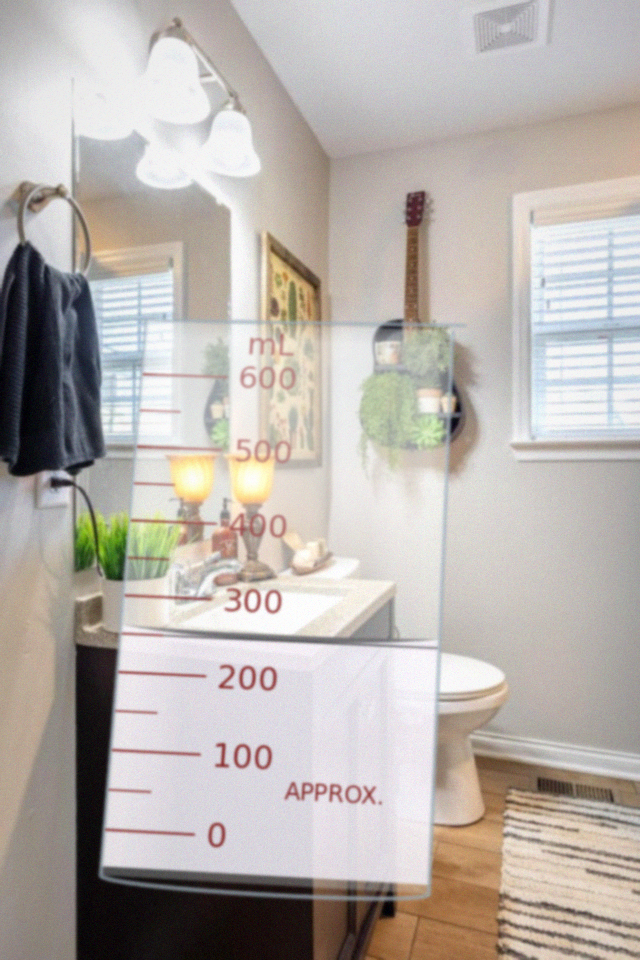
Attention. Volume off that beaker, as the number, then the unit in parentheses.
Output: 250 (mL)
